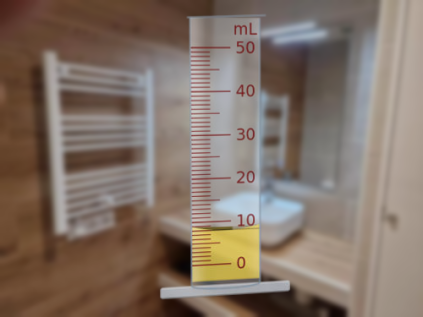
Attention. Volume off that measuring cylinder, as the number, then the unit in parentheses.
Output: 8 (mL)
